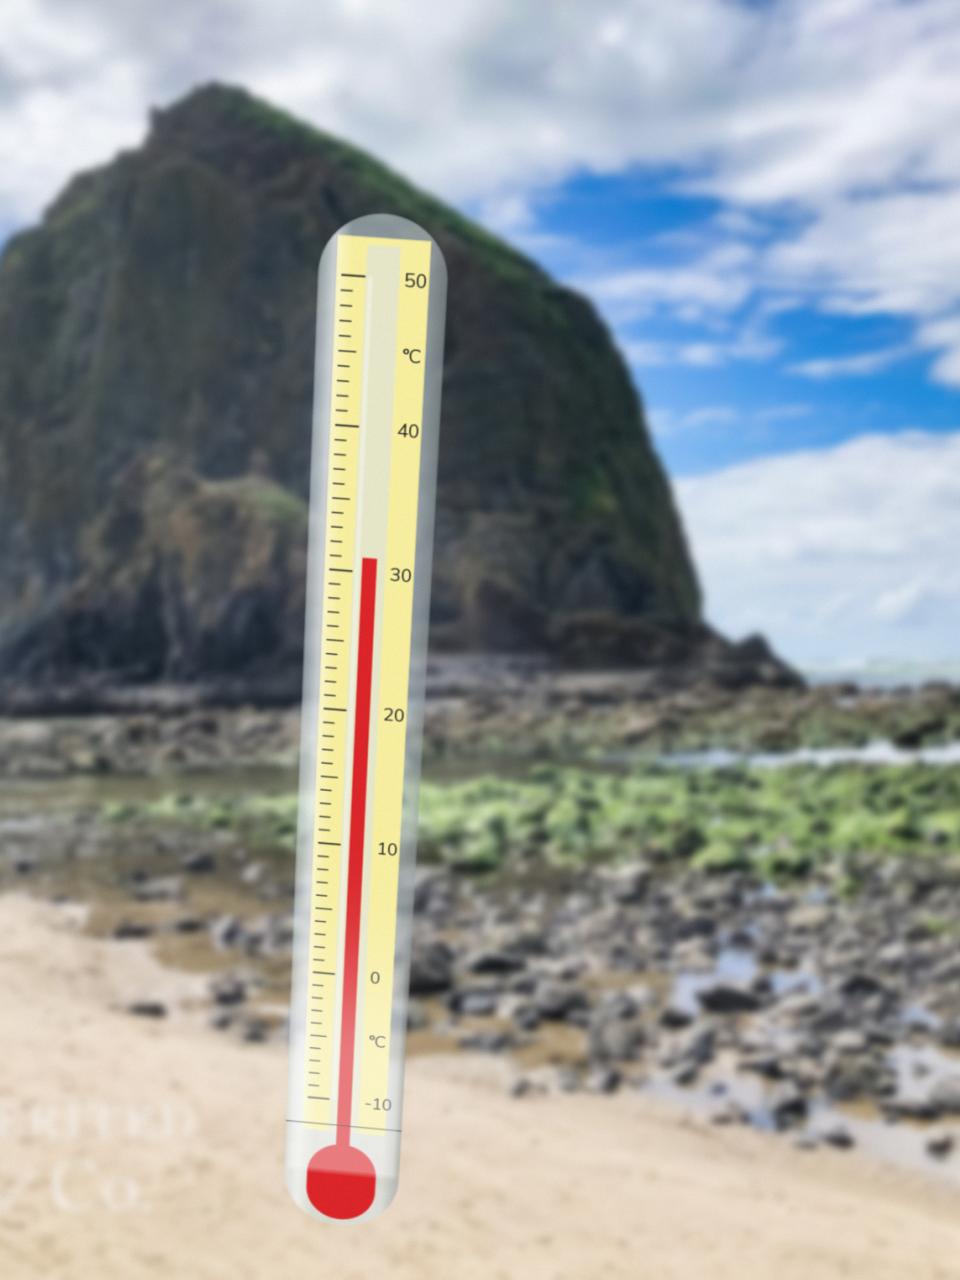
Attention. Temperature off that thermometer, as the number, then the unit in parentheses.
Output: 31 (°C)
